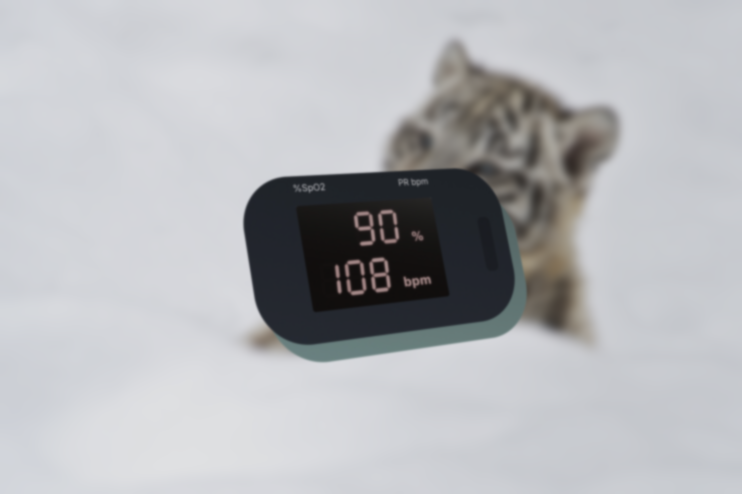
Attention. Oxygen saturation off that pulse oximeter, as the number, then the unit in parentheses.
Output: 90 (%)
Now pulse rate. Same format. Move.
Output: 108 (bpm)
